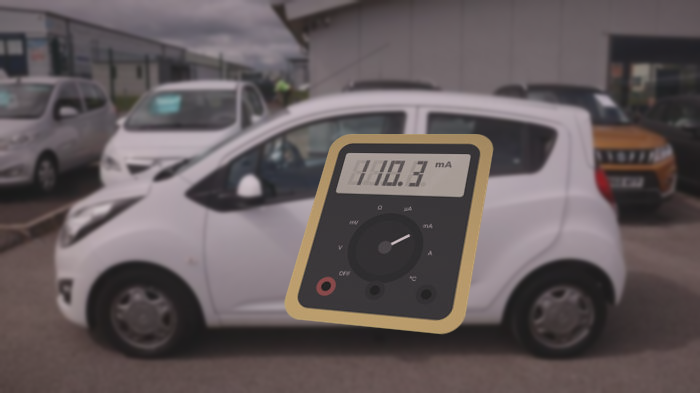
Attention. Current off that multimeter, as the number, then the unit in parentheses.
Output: 110.3 (mA)
